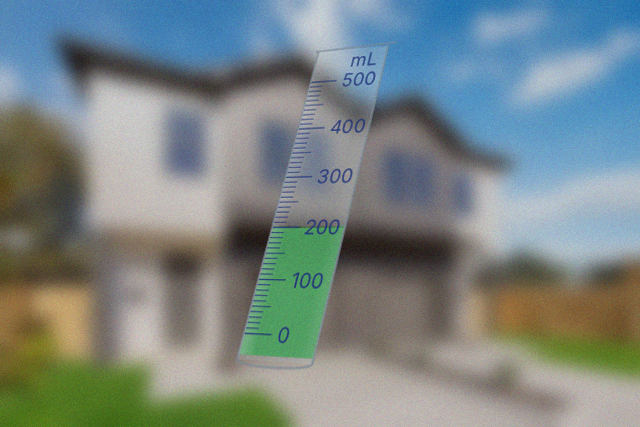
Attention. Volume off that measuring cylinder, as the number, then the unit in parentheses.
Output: 200 (mL)
